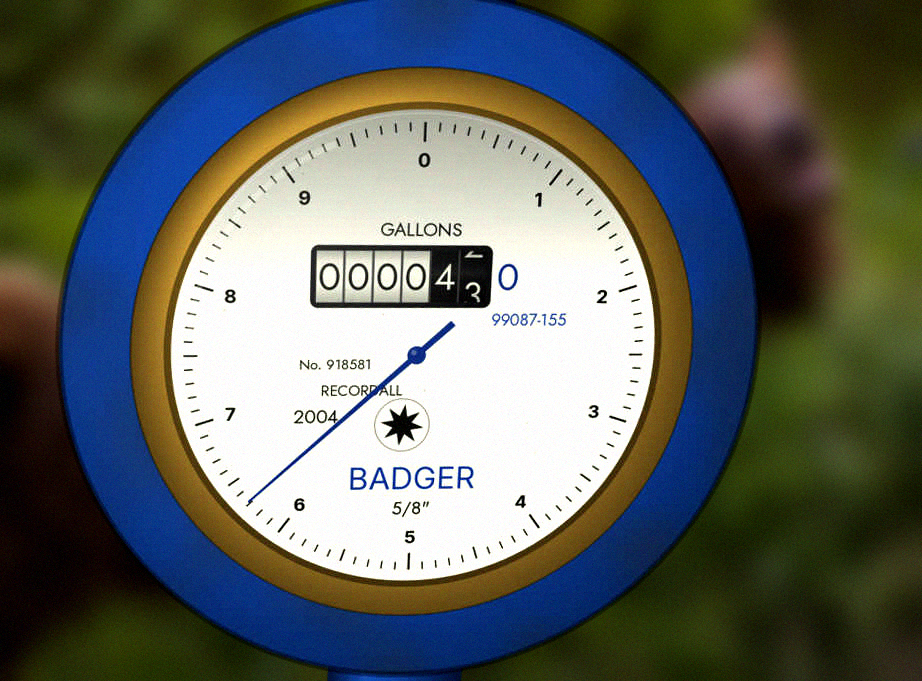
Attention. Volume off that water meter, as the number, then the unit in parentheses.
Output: 426.3 (gal)
